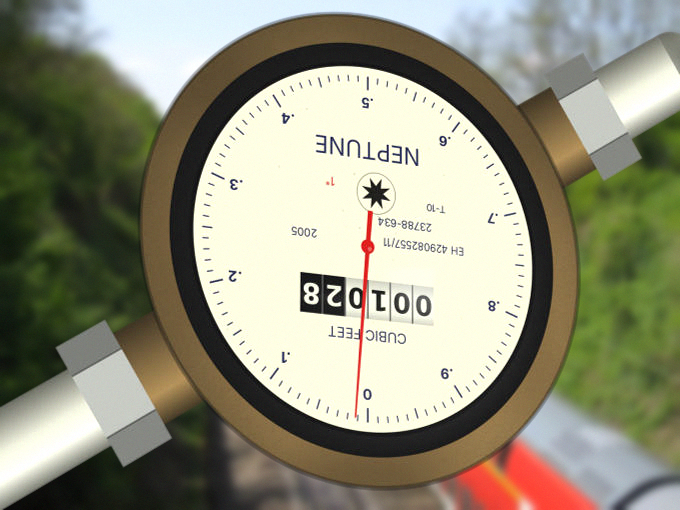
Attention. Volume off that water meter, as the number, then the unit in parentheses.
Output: 1028.01 (ft³)
